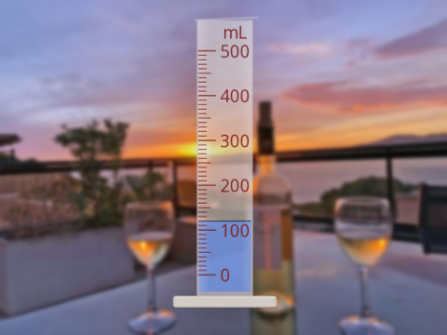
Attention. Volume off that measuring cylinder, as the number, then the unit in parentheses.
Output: 120 (mL)
